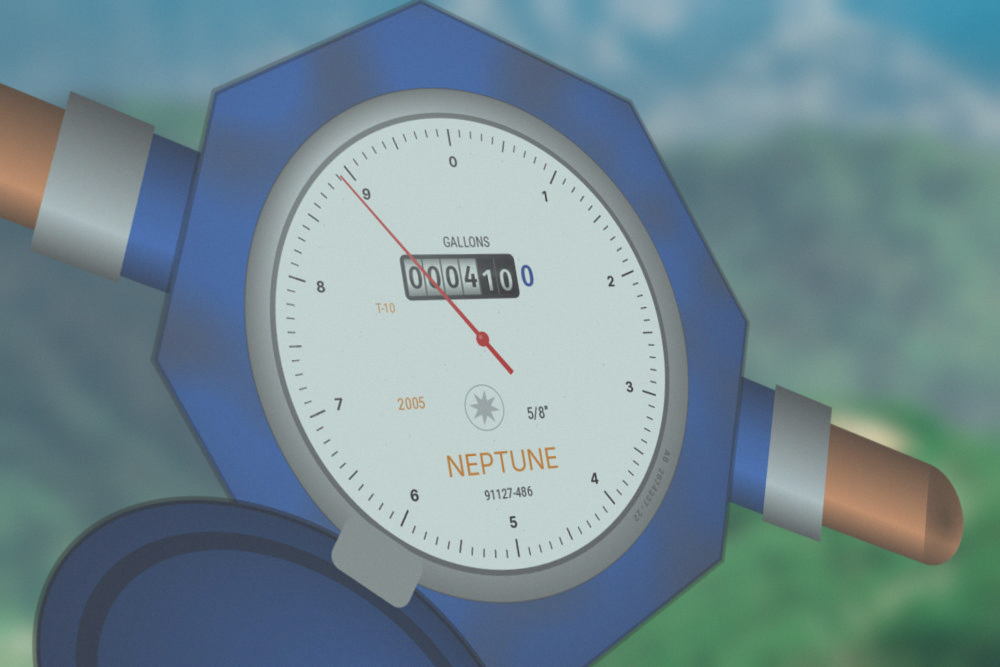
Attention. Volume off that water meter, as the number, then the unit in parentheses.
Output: 4098.9 (gal)
